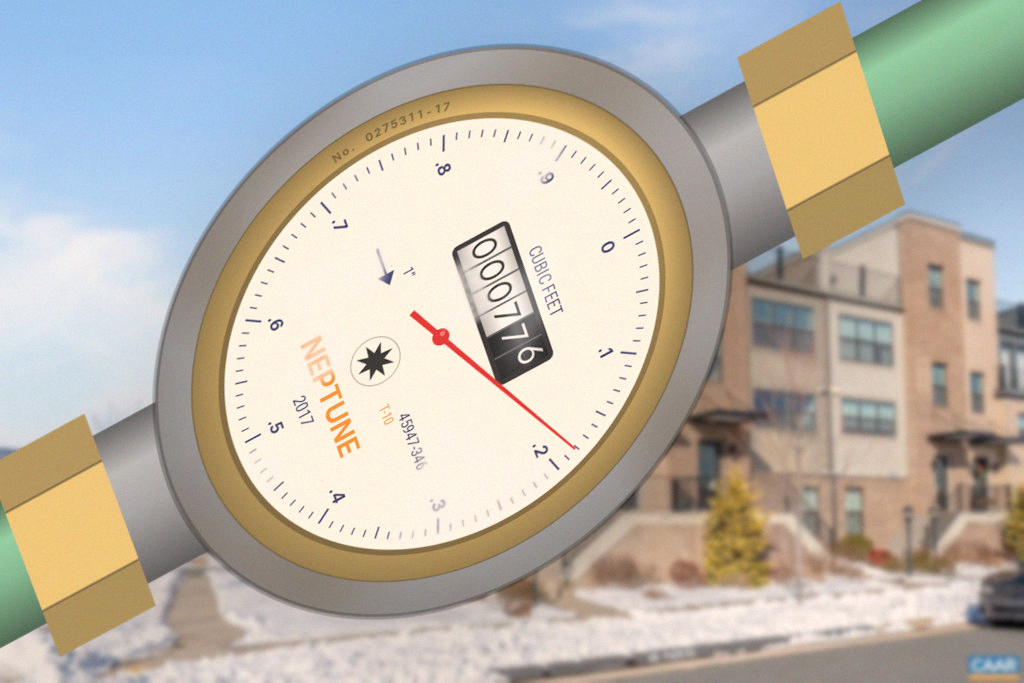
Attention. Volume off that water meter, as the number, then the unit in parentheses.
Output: 776.18 (ft³)
